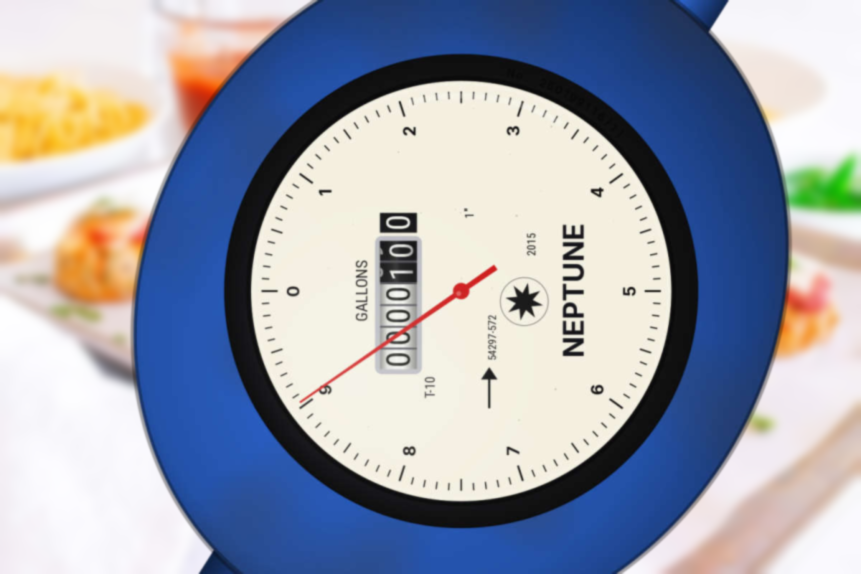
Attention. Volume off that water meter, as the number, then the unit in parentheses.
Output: 99.0 (gal)
